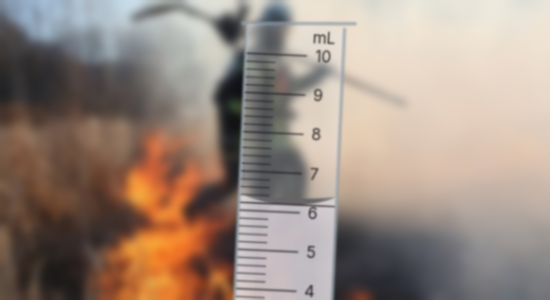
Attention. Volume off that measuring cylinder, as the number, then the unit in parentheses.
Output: 6.2 (mL)
